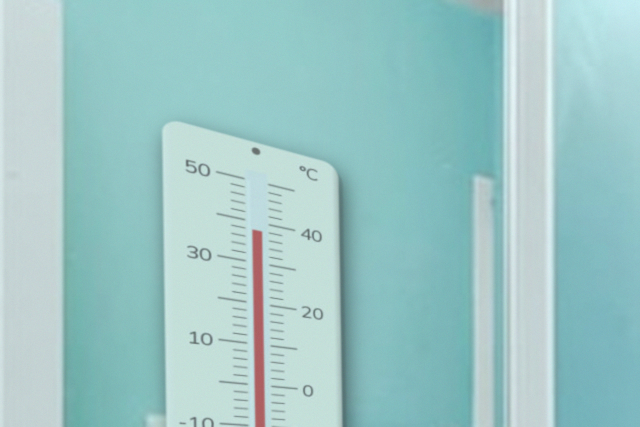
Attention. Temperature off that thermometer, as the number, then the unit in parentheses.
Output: 38 (°C)
